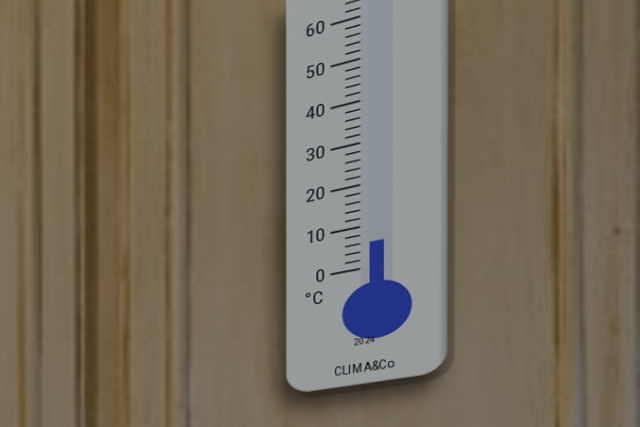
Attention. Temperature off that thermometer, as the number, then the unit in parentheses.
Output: 6 (°C)
